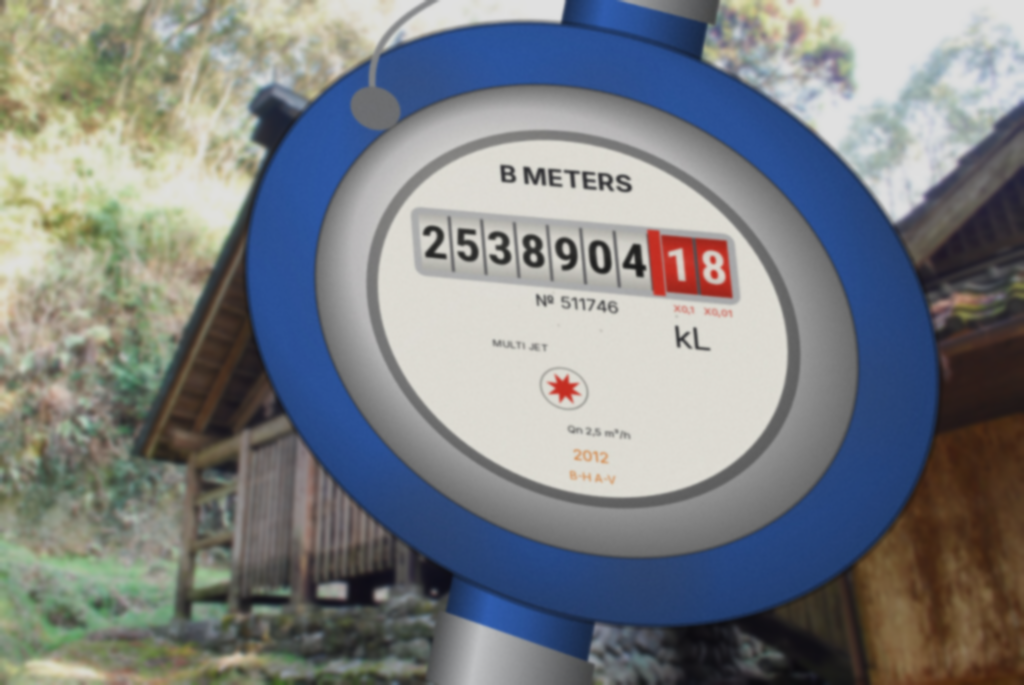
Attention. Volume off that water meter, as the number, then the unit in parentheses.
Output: 2538904.18 (kL)
